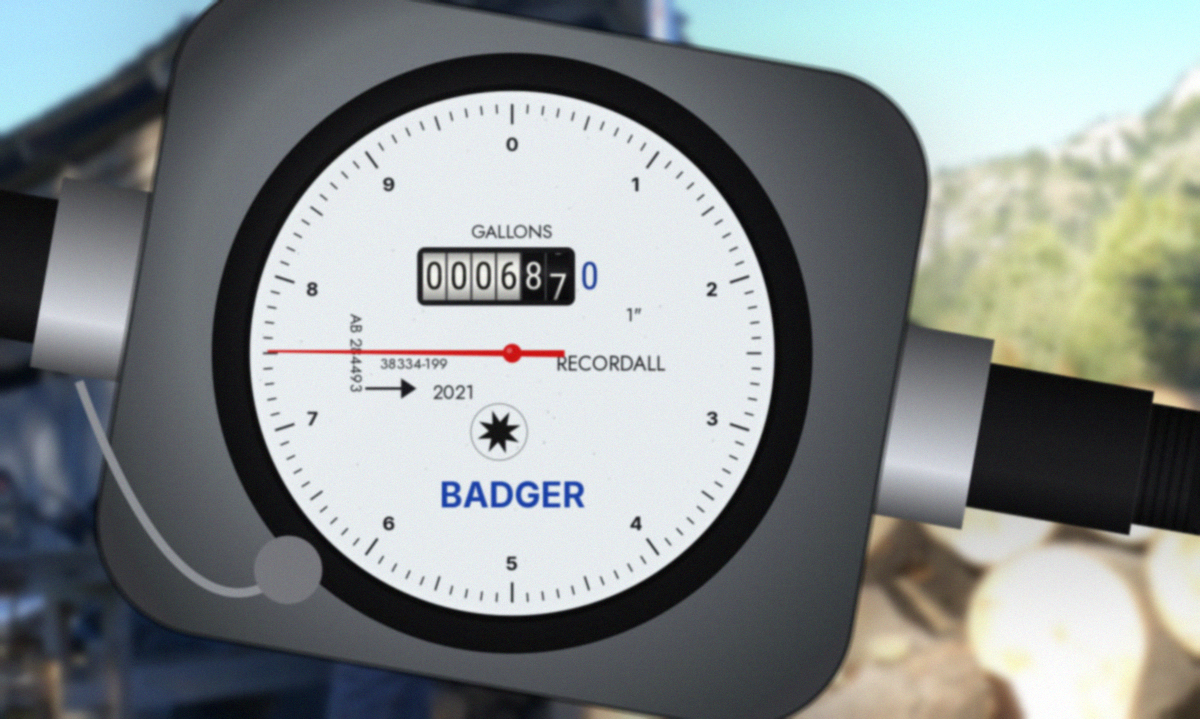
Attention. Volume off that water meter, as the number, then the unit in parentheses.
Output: 6867.5 (gal)
